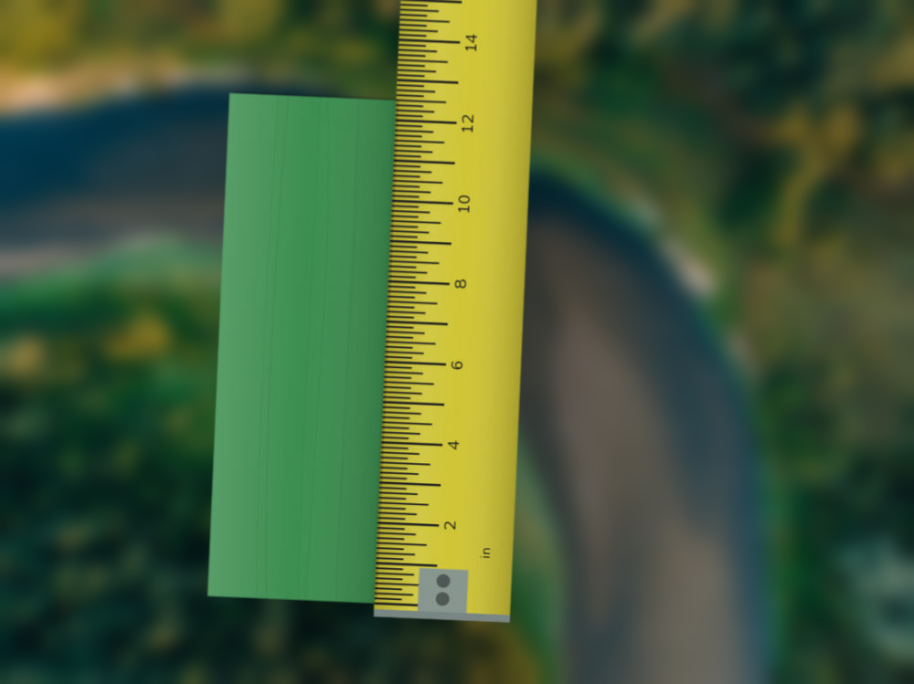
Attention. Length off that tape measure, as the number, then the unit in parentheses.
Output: 12.5 (in)
